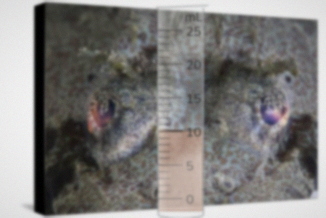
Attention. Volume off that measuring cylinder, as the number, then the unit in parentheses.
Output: 10 (mL)
